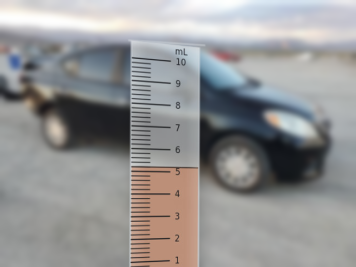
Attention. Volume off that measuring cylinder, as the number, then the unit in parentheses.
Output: 5.2 (mL)
